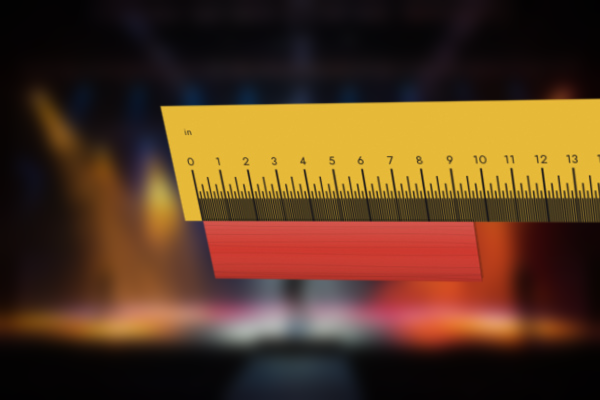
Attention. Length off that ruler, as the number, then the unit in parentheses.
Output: 9.5 (in)
